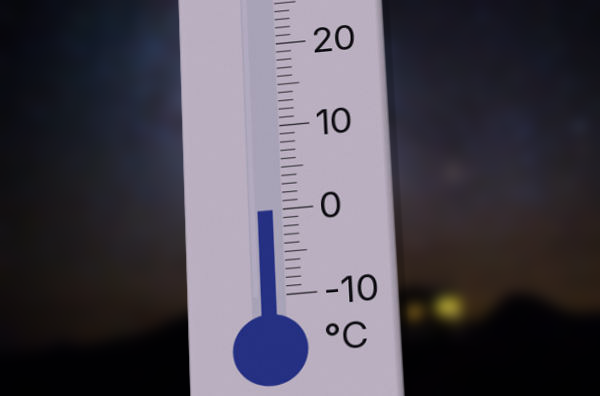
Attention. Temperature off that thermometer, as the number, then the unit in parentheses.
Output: 0 (°C)
